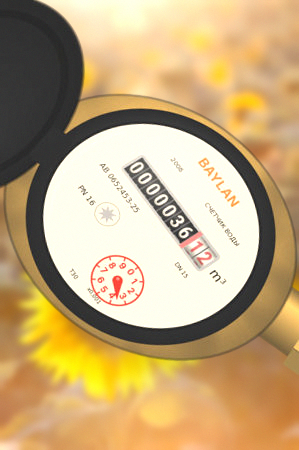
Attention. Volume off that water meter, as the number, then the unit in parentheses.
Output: 36.123 (m³)
